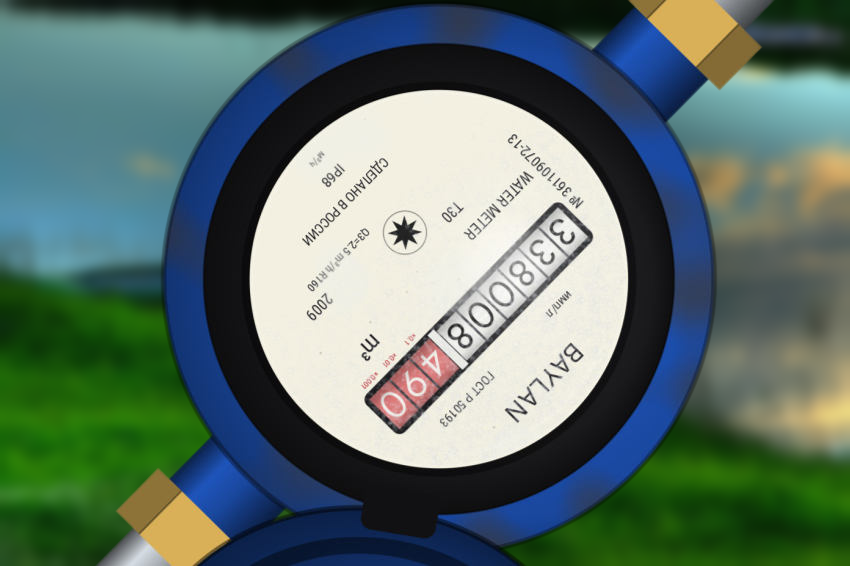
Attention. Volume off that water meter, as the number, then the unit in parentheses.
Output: 338008.490 (m³)
